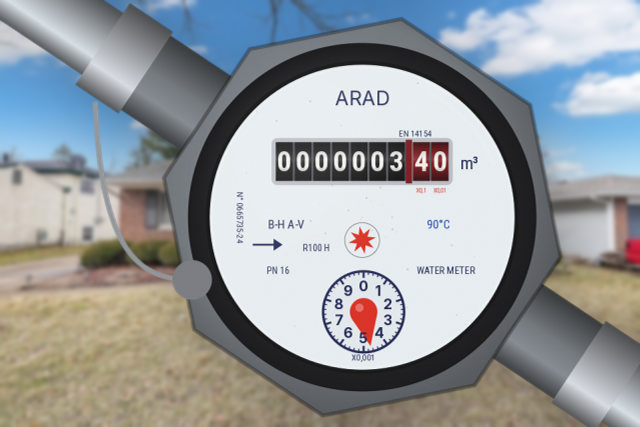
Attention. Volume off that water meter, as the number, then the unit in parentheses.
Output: 3.404 (m³)
